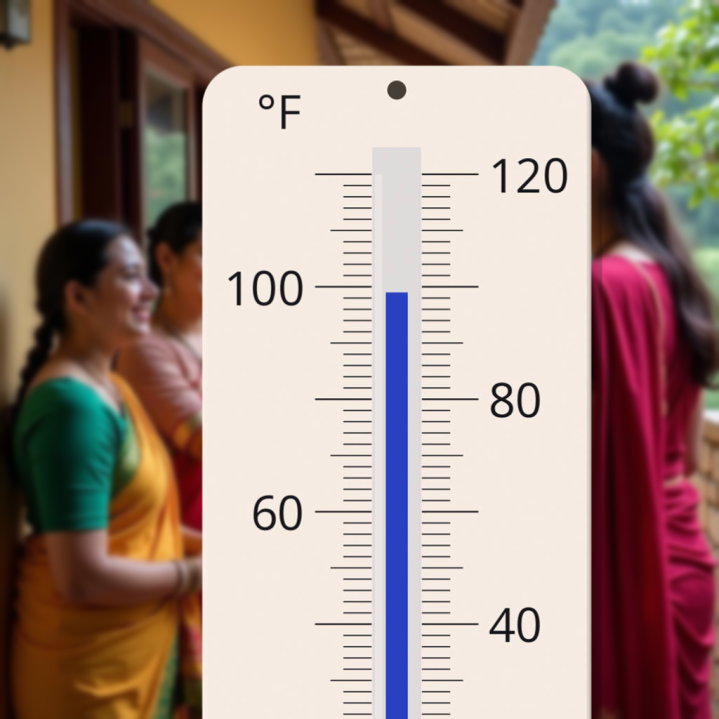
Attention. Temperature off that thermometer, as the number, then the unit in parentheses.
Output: 99 (°F)
